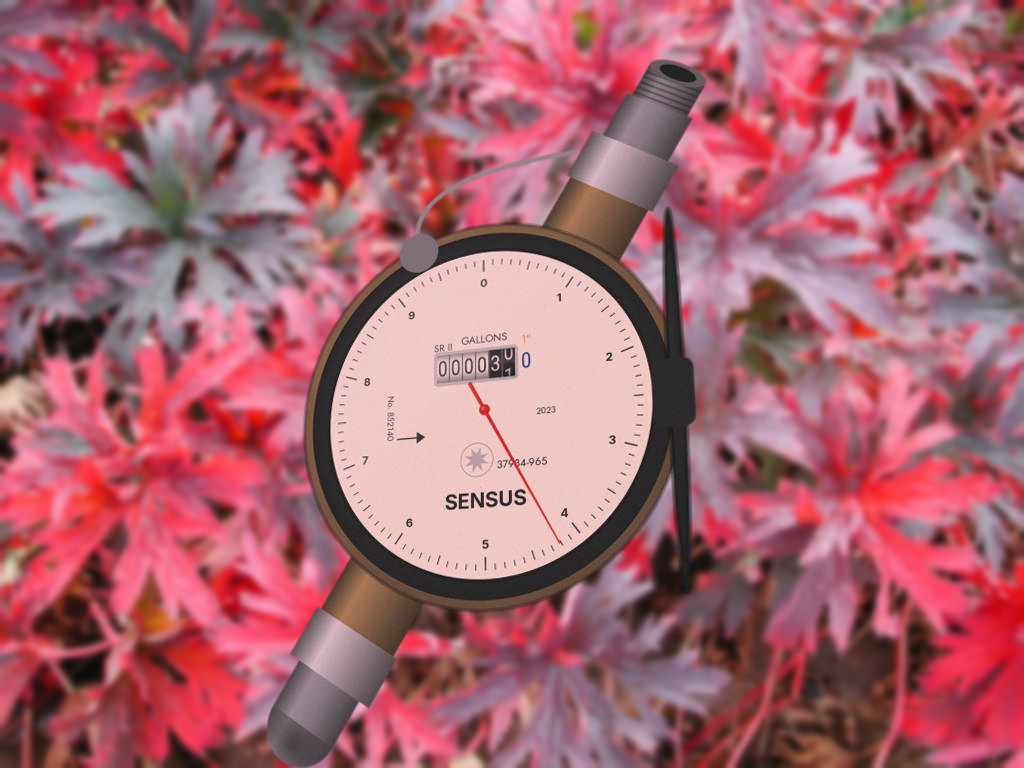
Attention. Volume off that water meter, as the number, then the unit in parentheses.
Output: 304.2 (gal)
